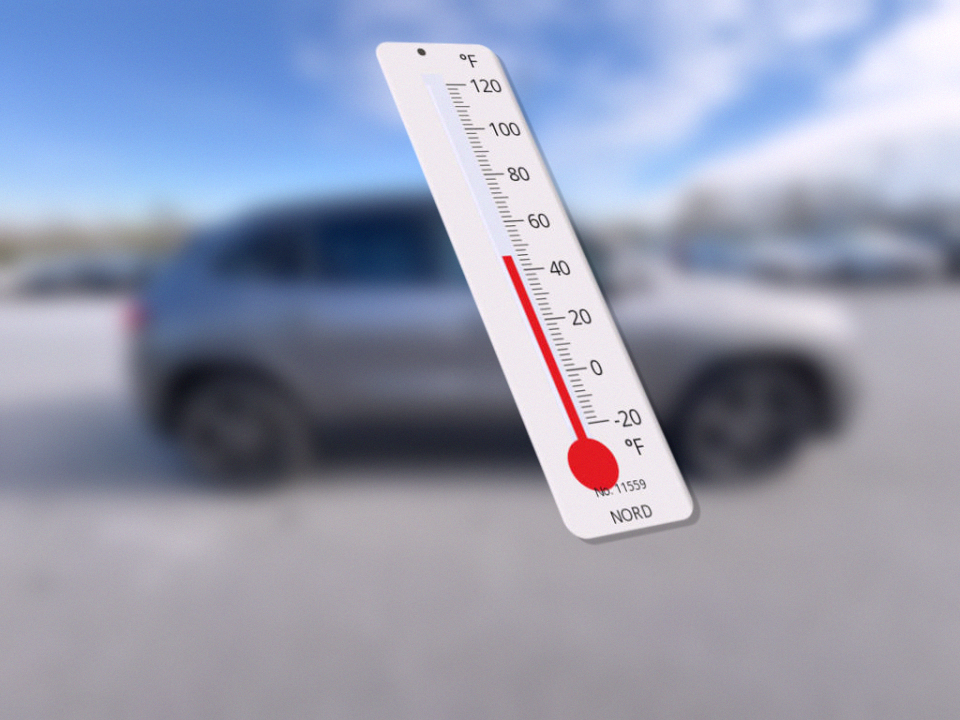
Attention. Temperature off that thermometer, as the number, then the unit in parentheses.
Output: 46 (°F)
